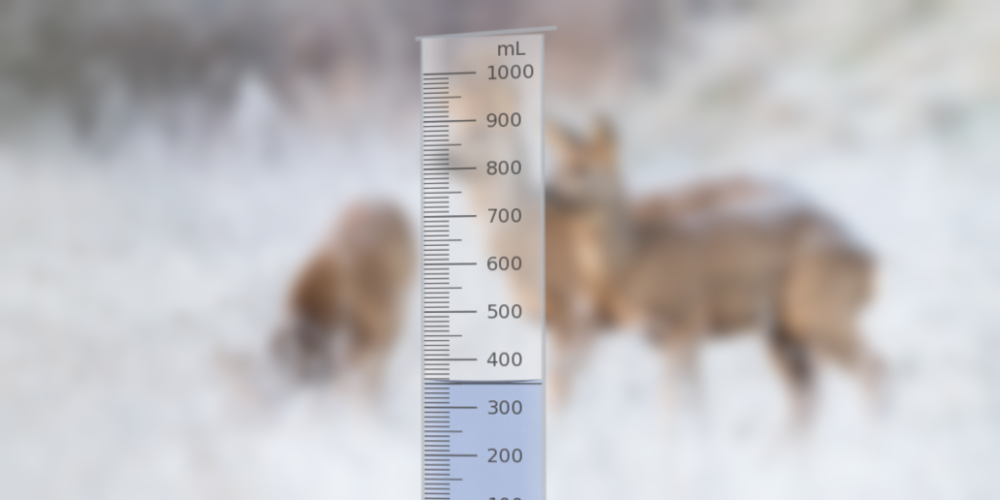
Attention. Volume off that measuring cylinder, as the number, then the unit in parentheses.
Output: 350 (mL)
